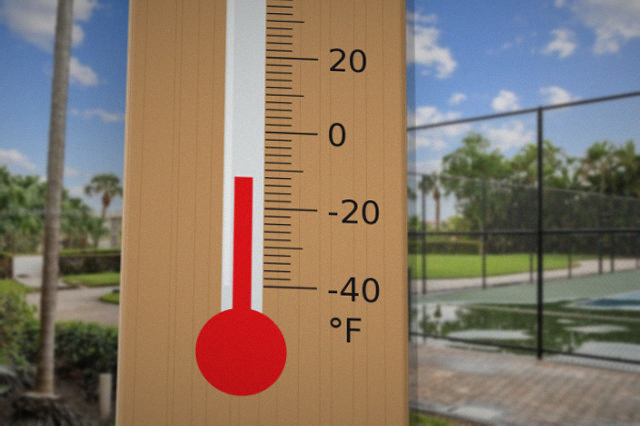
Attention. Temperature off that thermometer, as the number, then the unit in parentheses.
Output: -12 (°F)
